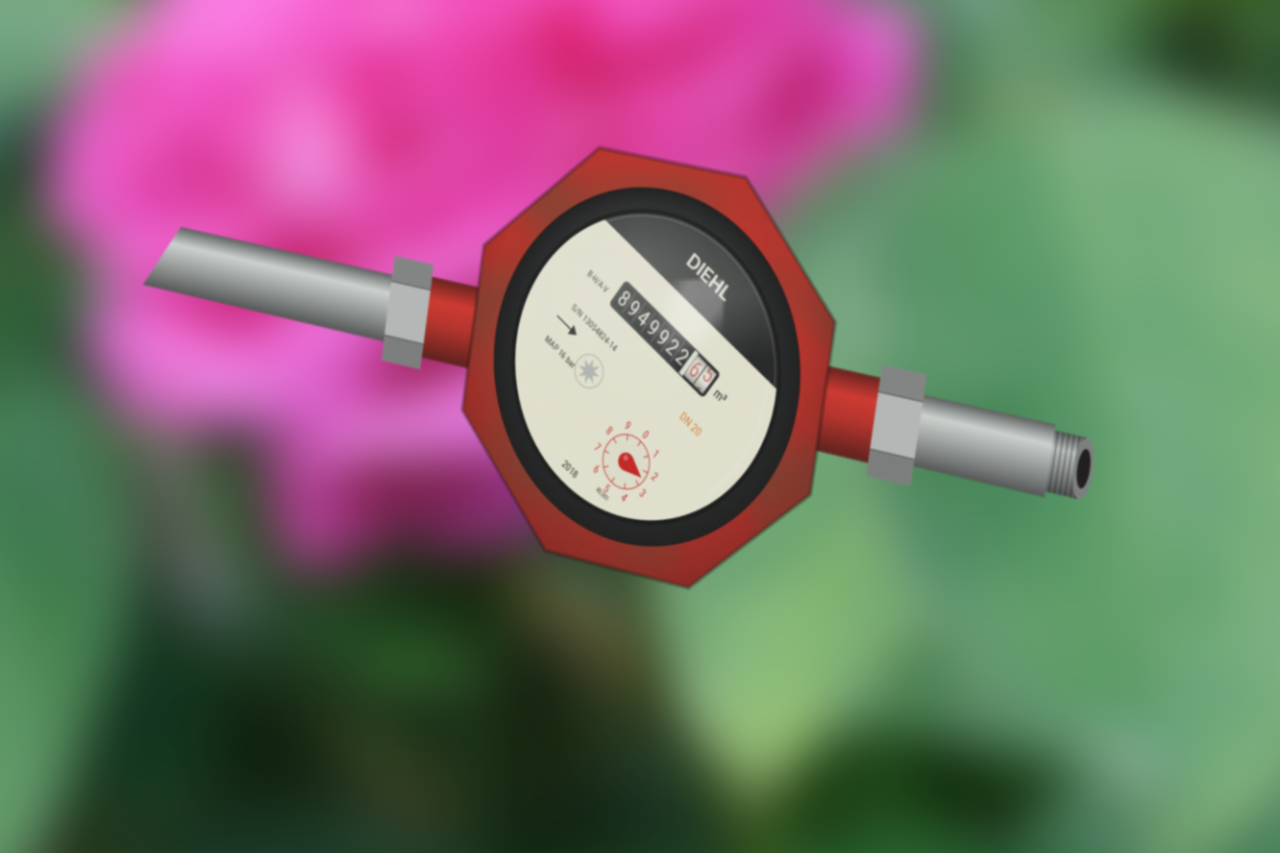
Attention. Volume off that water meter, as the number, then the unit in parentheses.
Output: 8949922.652 (m³)
